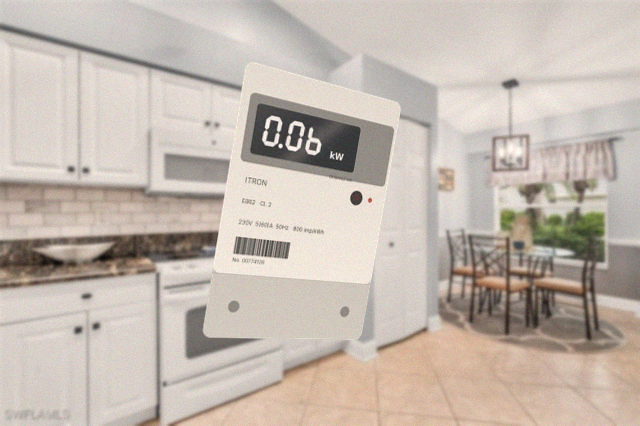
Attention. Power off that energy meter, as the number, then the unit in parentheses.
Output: 0.06 (kW)
